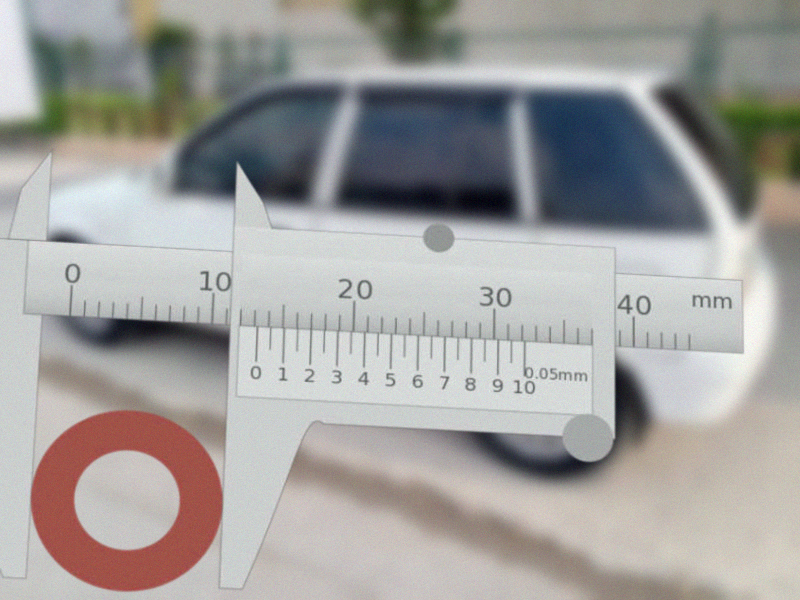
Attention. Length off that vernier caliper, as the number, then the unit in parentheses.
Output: 13.2 (mm)
